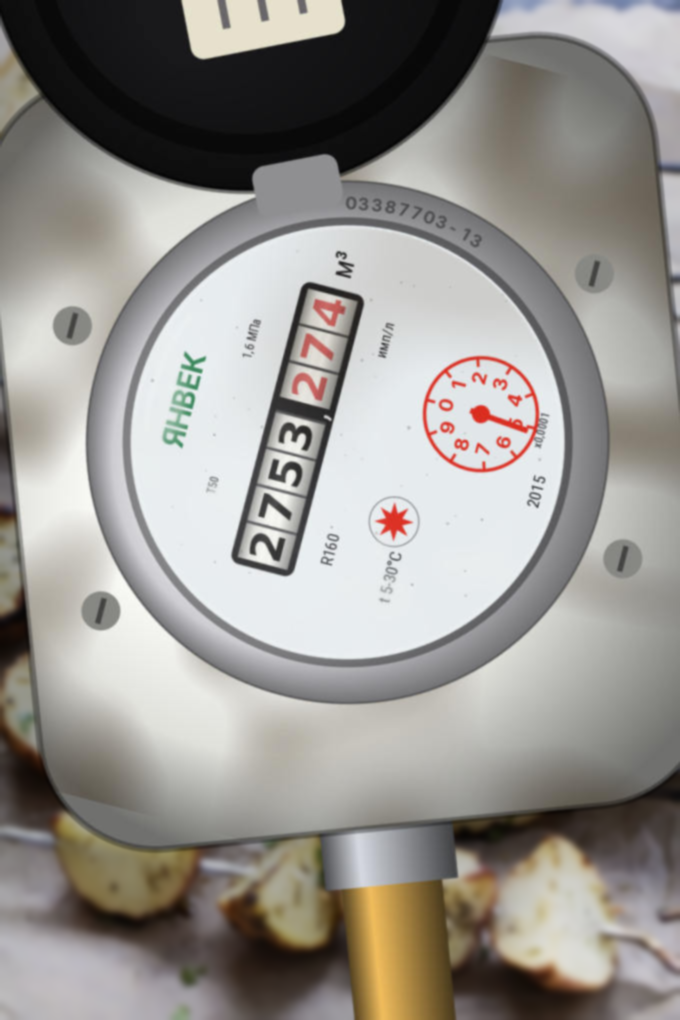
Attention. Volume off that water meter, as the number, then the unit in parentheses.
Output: 2753.2745 (m³)
